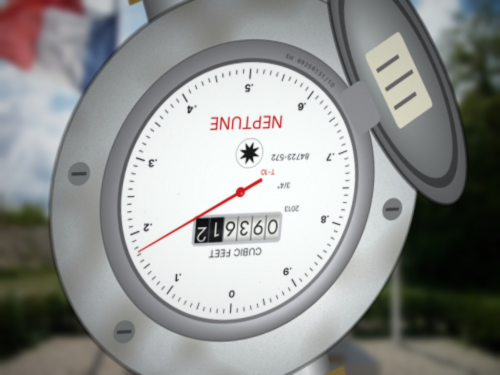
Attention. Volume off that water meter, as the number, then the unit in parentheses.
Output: 93612.17 (ft³)
